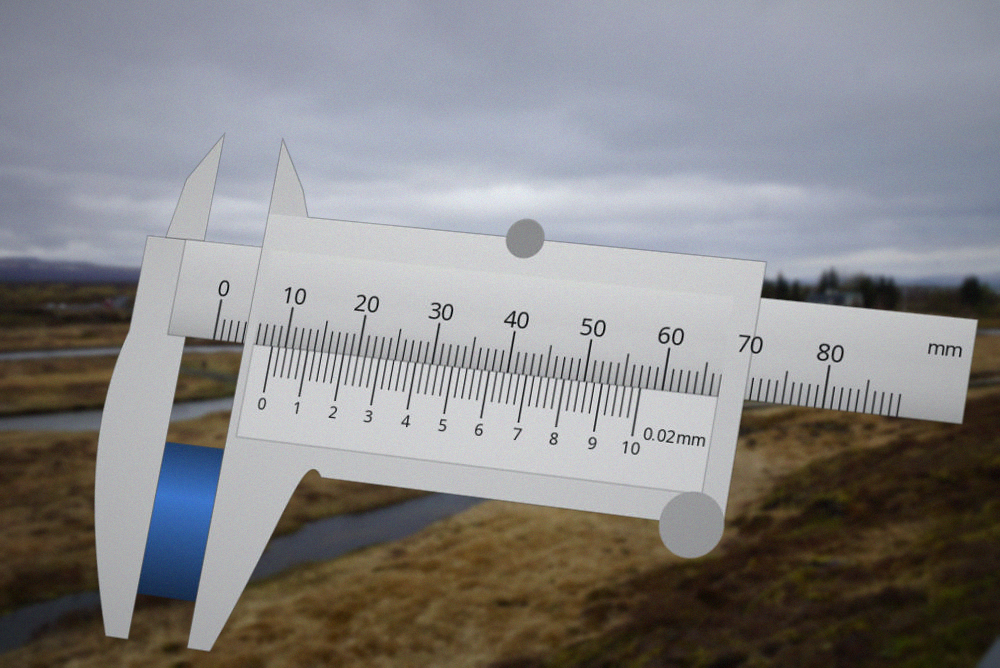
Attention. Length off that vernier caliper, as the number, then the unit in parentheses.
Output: 8.2 (mm)
